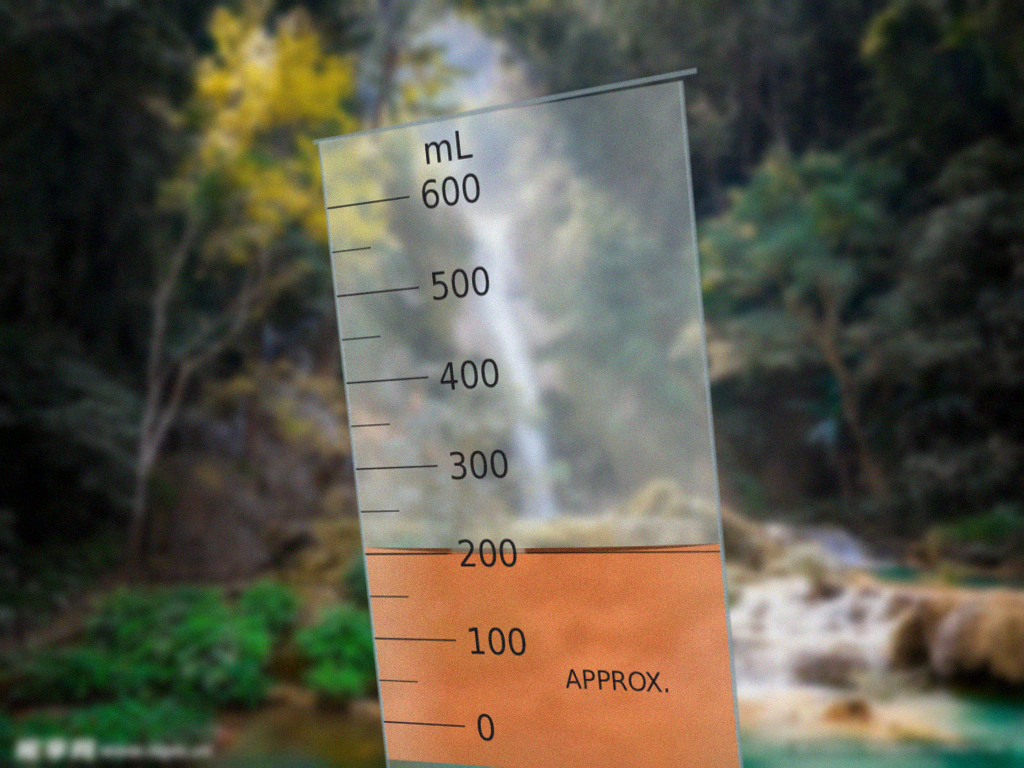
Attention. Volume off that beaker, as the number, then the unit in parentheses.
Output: 200 (mL)
